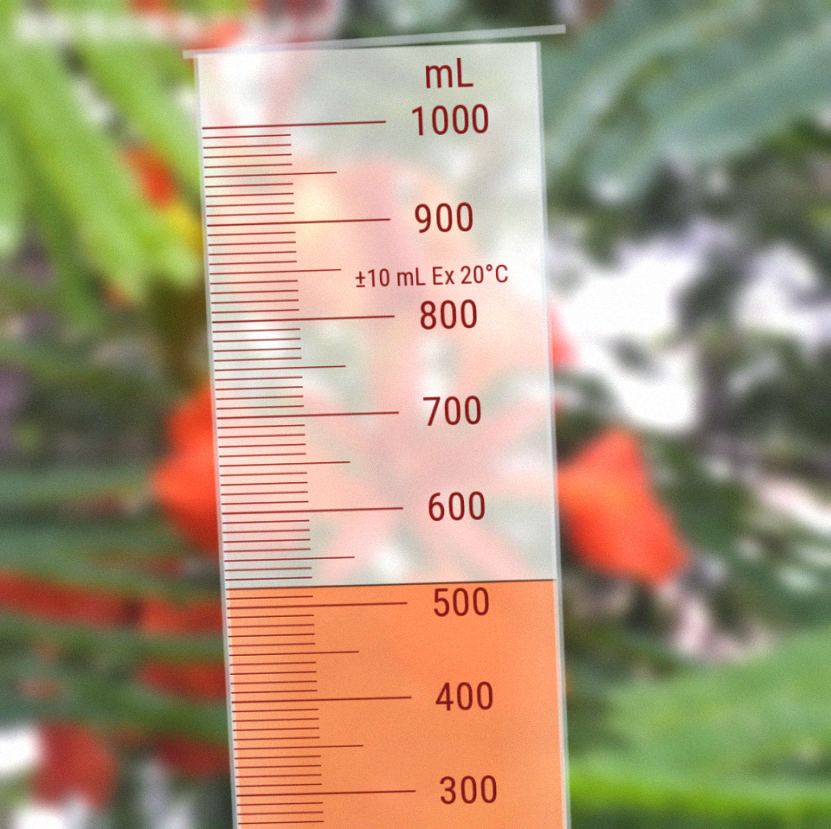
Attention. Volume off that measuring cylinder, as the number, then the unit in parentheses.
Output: 520 (mL)
